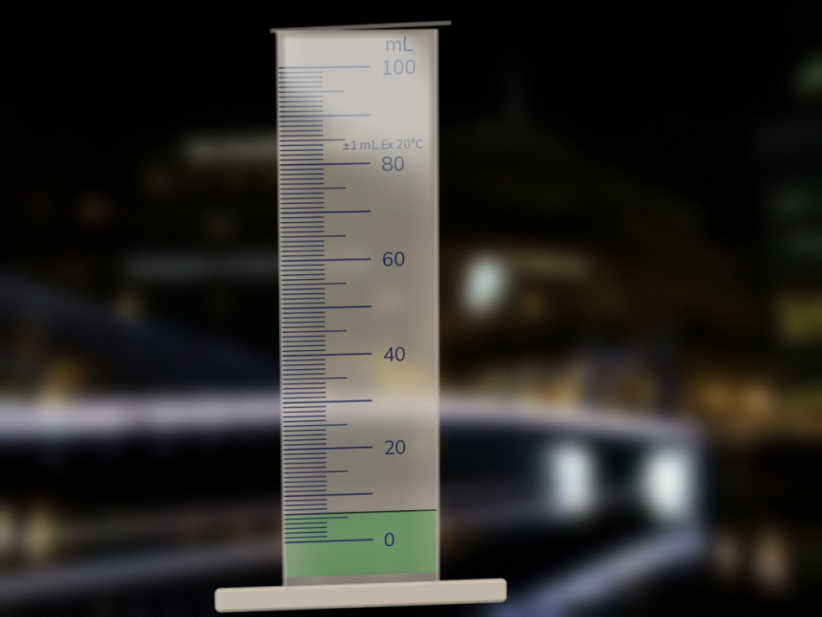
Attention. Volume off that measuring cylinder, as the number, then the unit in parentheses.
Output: 6 (mL)
